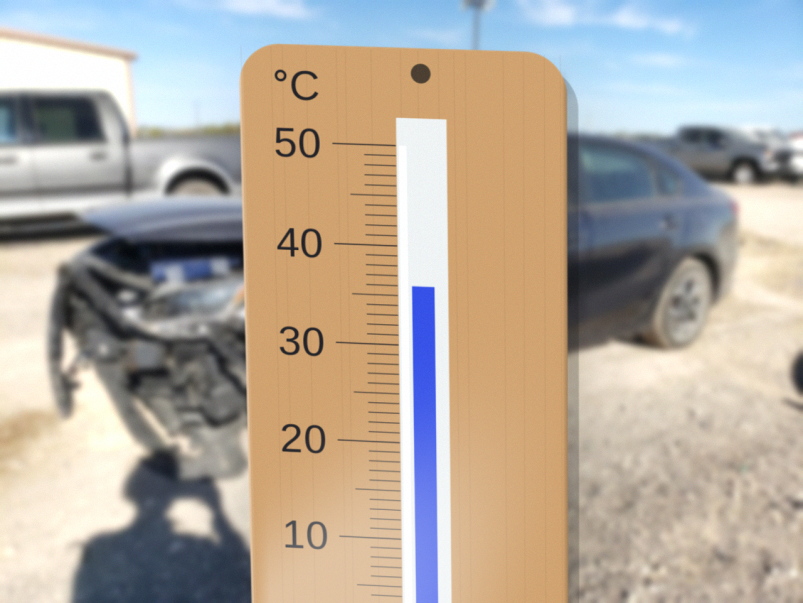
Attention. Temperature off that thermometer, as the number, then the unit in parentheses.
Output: 36 (°C)
